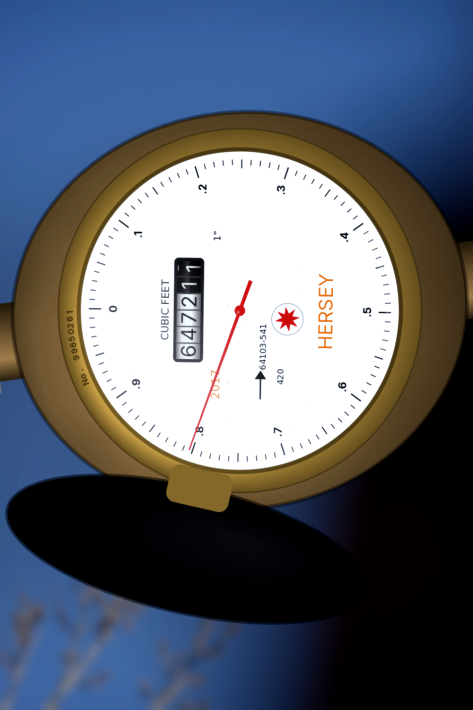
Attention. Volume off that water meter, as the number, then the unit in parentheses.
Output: 647210.80 (ft³)
